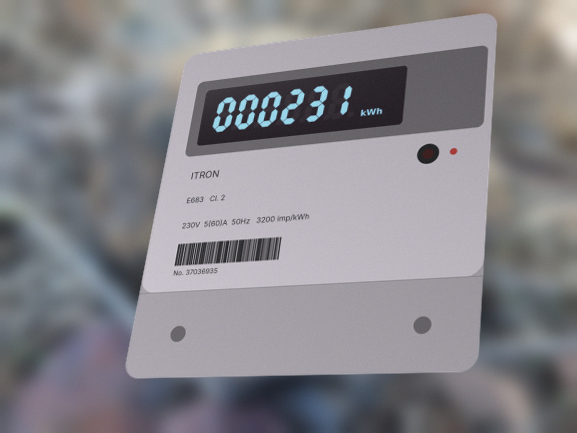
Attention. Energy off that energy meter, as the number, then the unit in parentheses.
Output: 231 (kWh)
